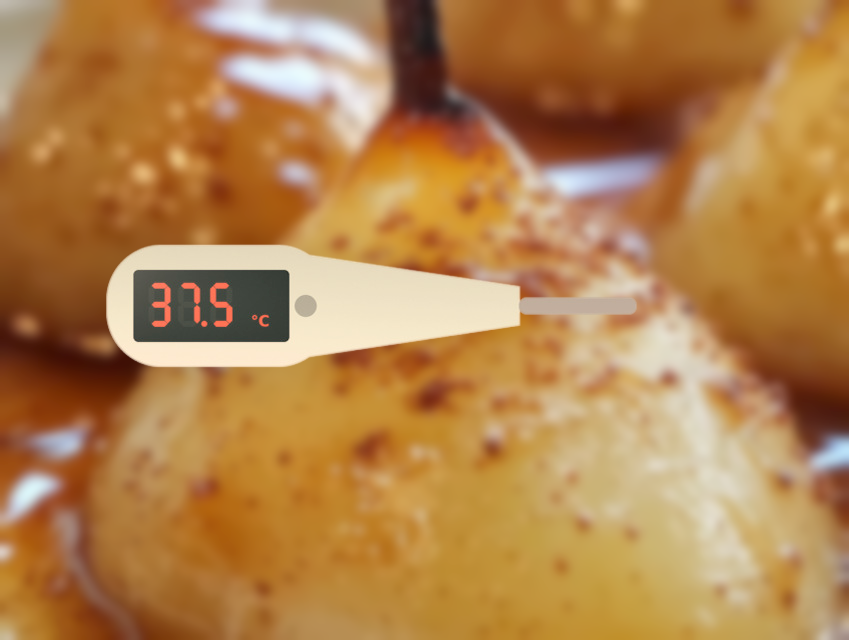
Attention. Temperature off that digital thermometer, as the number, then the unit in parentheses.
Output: 37.5 (°C)
